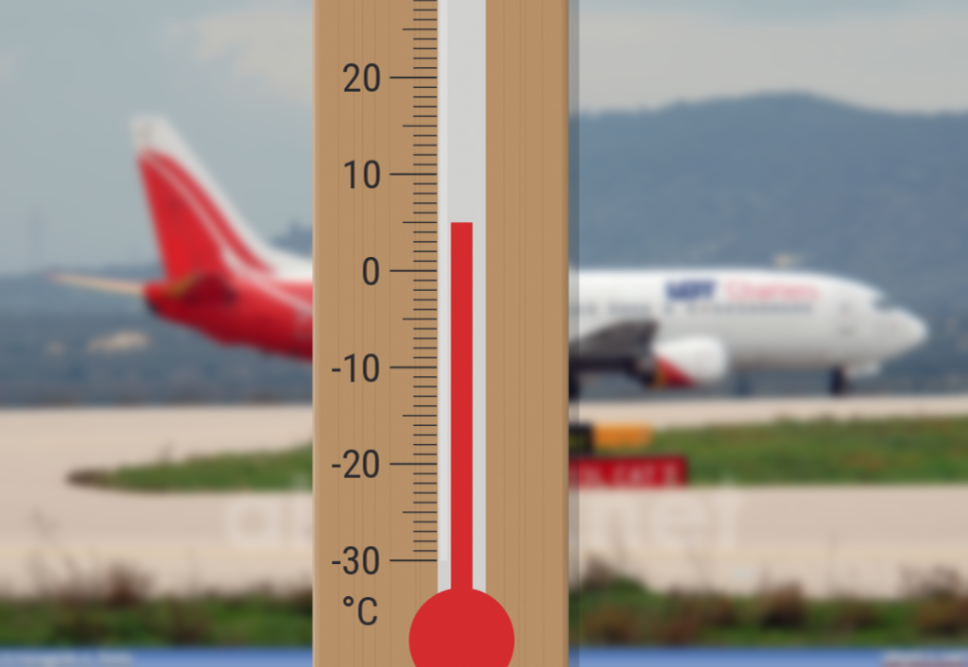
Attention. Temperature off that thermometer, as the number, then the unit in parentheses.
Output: 5 (°C)
